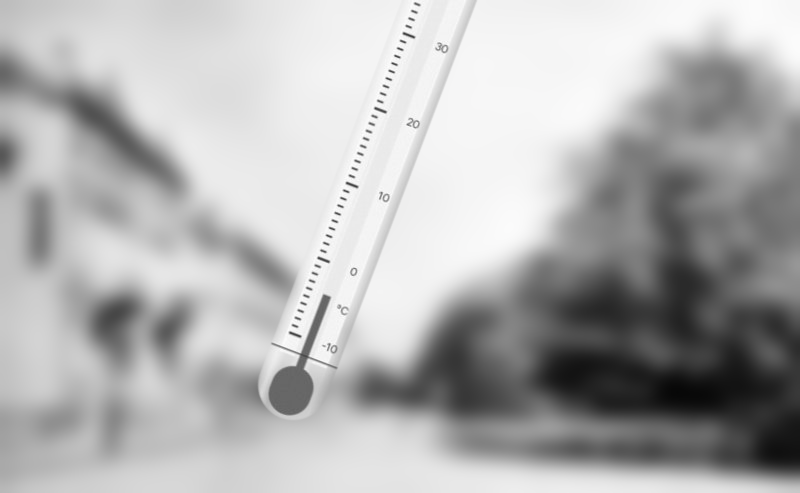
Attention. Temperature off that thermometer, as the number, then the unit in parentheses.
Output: -4 (°C)
